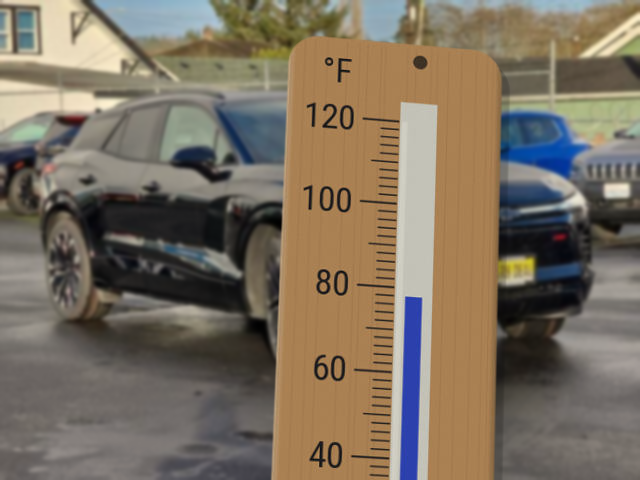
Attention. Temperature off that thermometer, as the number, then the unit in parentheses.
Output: 78 (°F)
